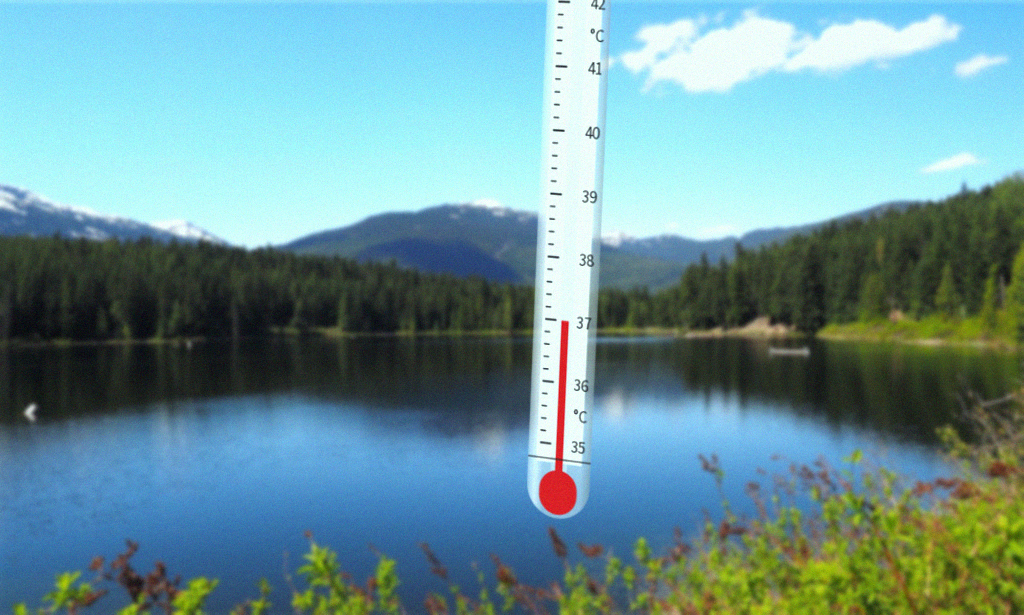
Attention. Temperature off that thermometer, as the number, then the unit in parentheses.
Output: 37 (°C)
